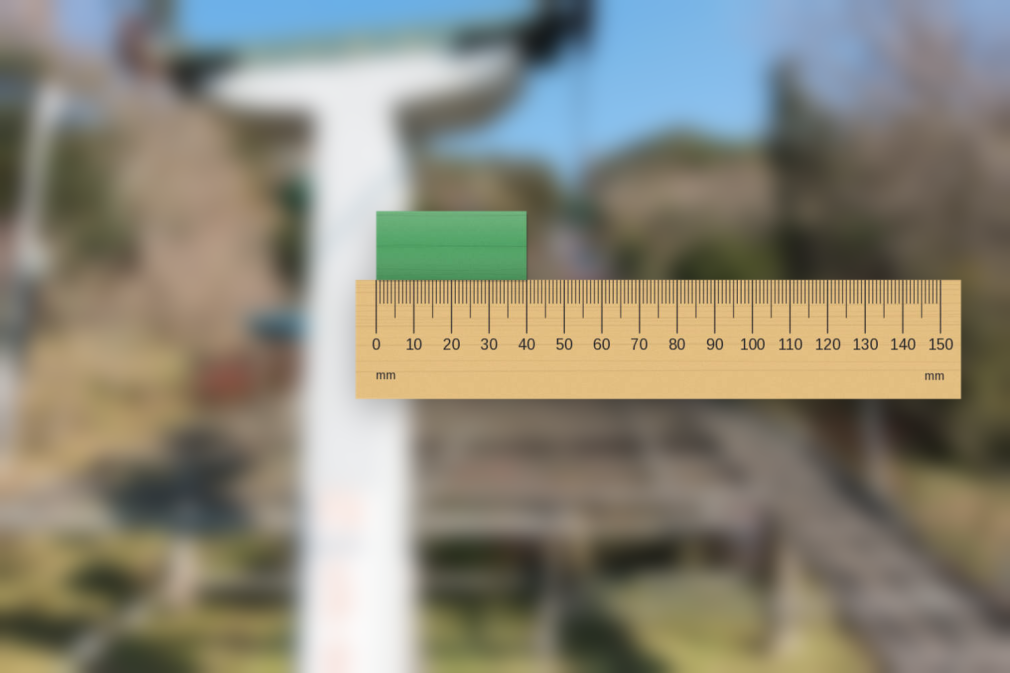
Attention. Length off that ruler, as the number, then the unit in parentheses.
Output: 40 (mm)
